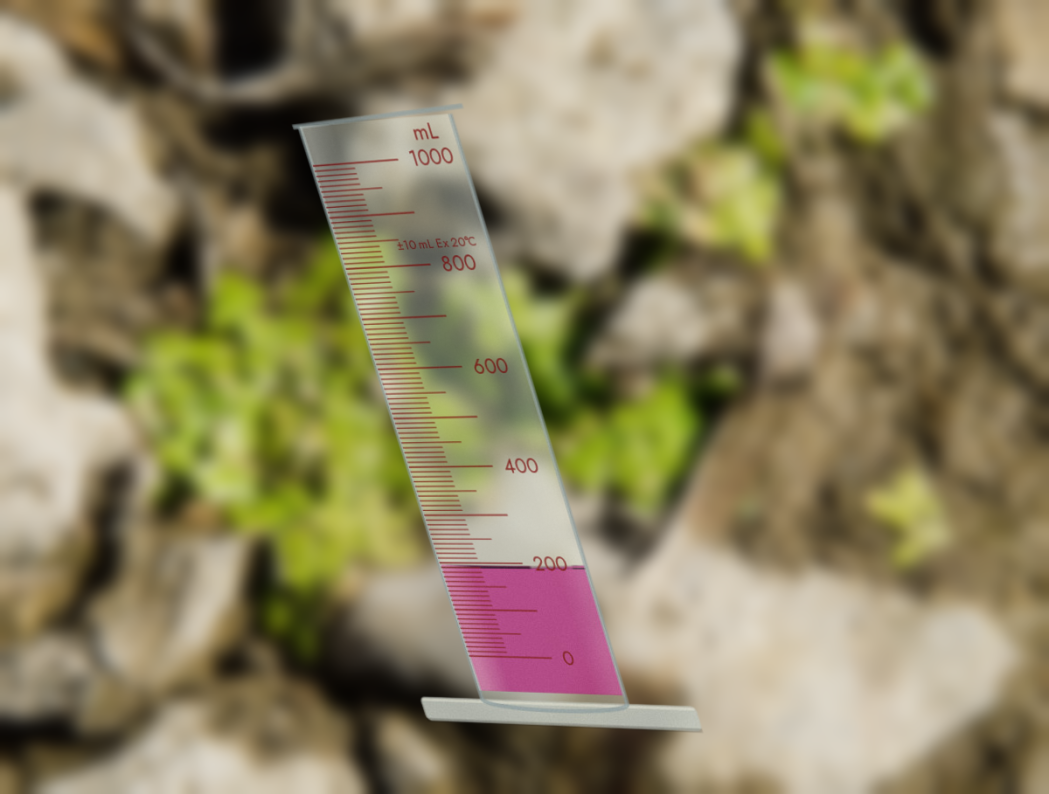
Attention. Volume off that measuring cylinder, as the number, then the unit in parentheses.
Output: 190 (mL)
